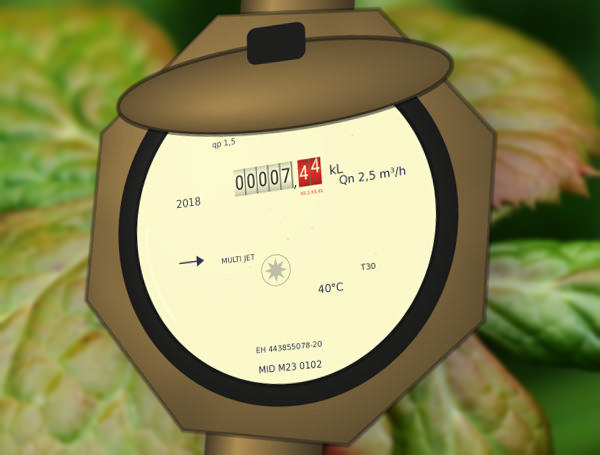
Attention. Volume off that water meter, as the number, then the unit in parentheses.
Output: 7.44 (kL)
